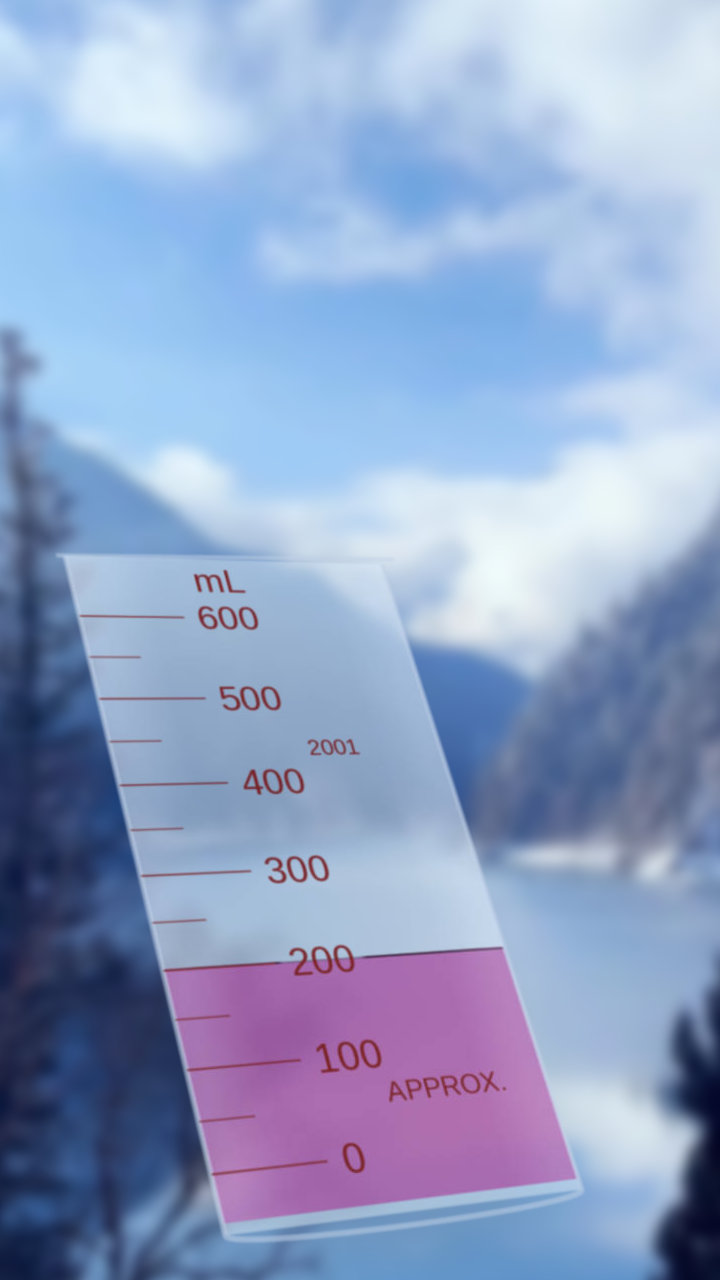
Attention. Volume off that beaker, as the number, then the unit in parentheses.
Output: 200 (mL)
